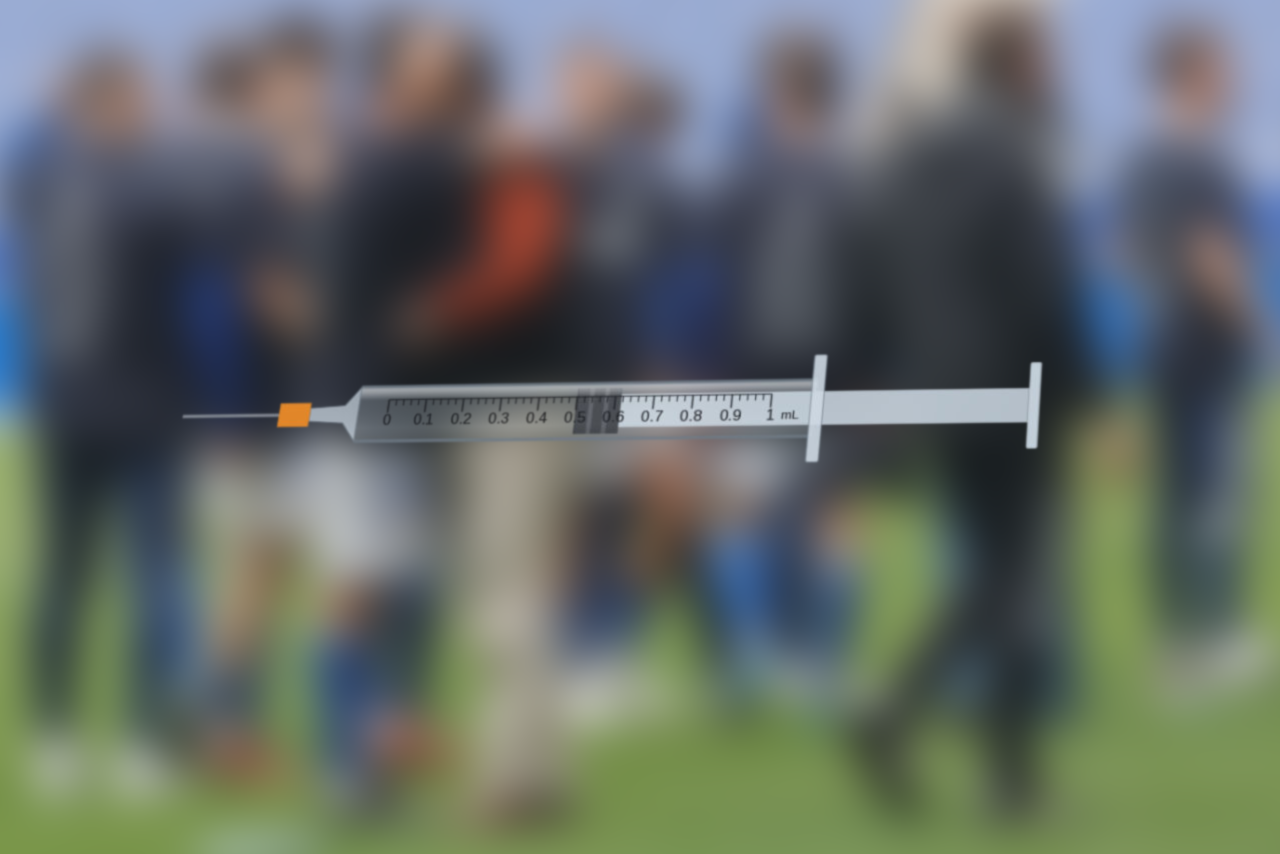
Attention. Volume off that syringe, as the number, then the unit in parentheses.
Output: 0.5 (mL)
